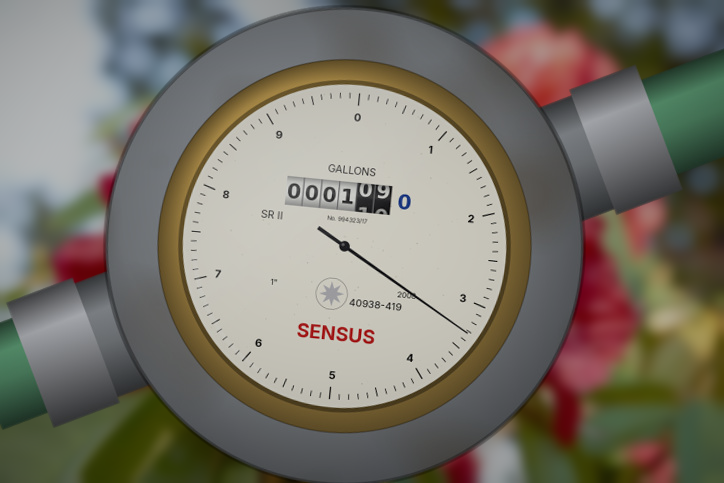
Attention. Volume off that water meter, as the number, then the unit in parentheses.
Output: 1093.3 (gal)
